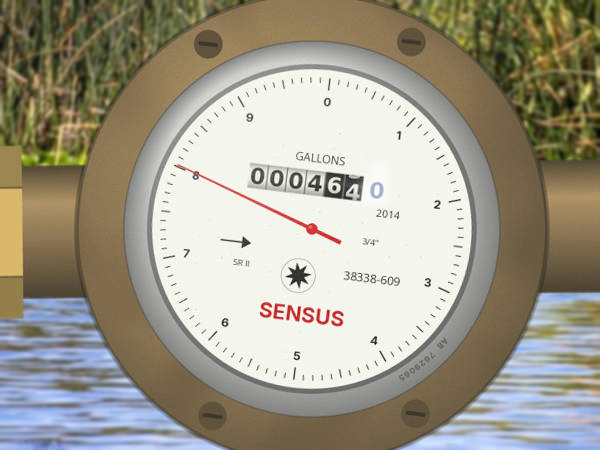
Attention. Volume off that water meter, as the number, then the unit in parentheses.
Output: 4638.0 (gal)
